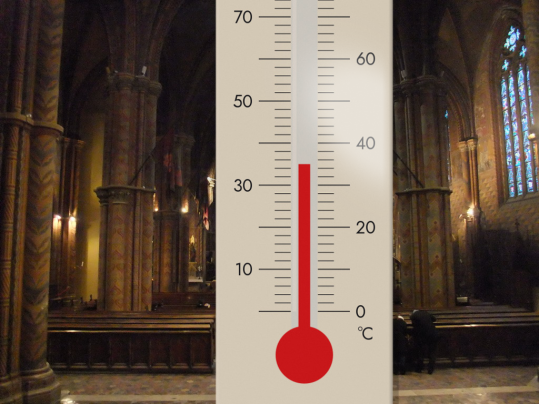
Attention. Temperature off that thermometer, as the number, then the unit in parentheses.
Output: 35 (°C)
